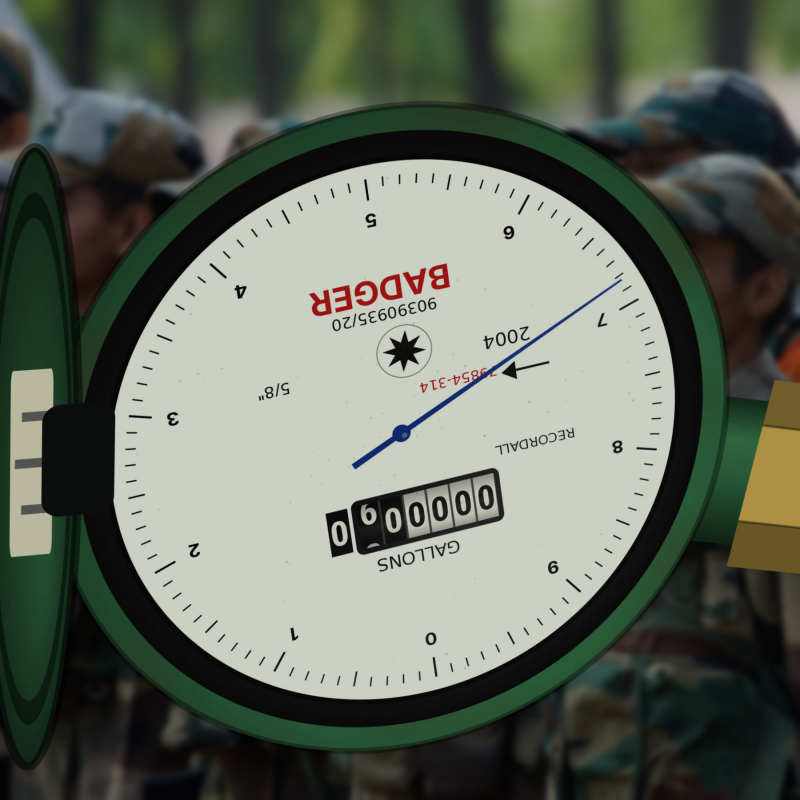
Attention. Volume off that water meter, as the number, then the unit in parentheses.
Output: 86.8 (gal)
